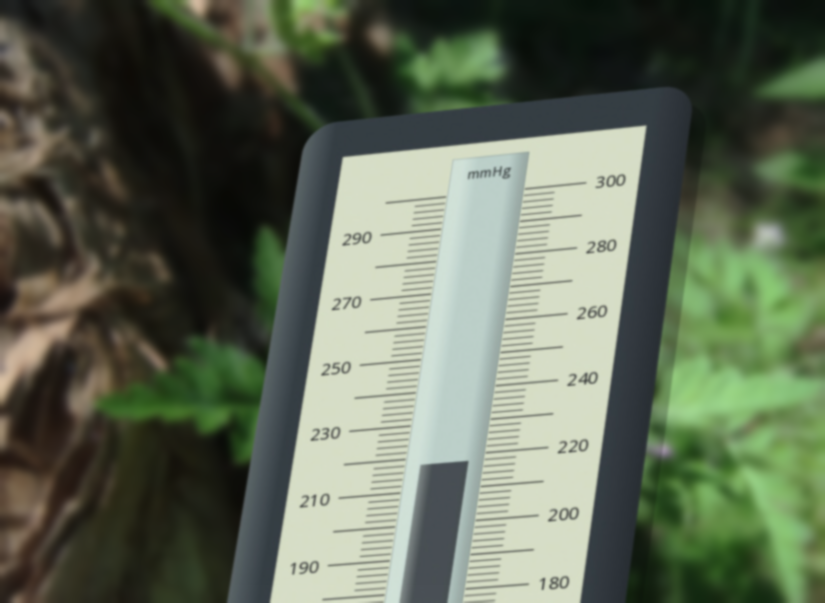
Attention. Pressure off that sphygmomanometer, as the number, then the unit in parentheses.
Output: 218 (mmHg)
